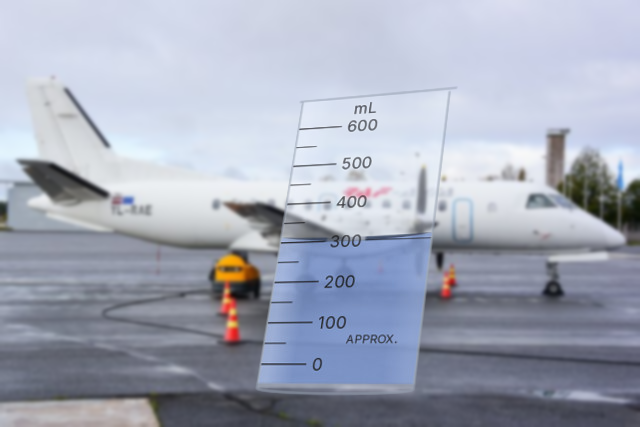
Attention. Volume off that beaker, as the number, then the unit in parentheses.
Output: 300 (mL)
